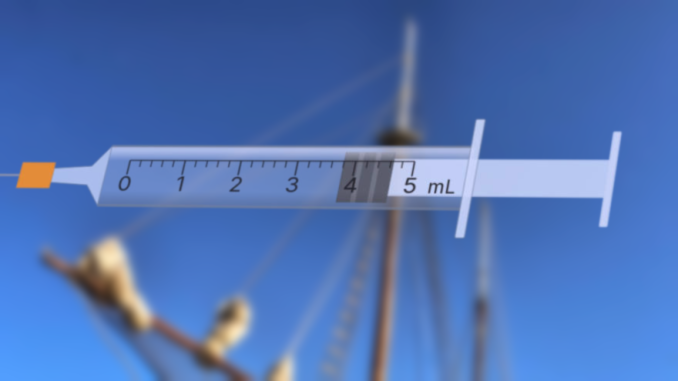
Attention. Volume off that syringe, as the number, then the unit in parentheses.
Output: 3.8 (mL)
